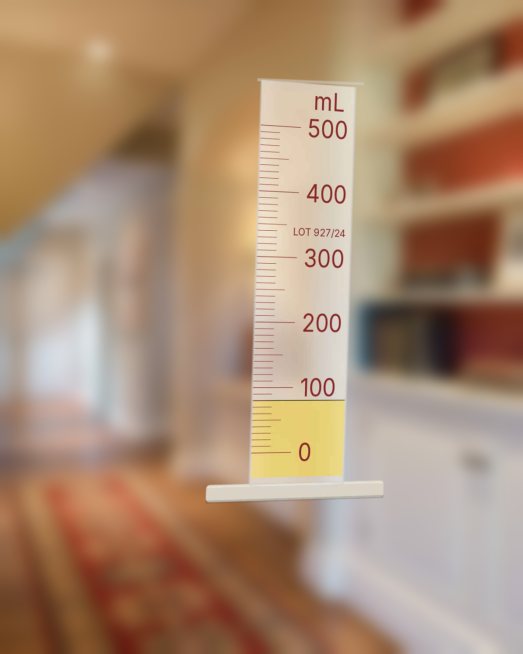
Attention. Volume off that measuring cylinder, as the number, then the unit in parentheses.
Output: 80 (mL)
